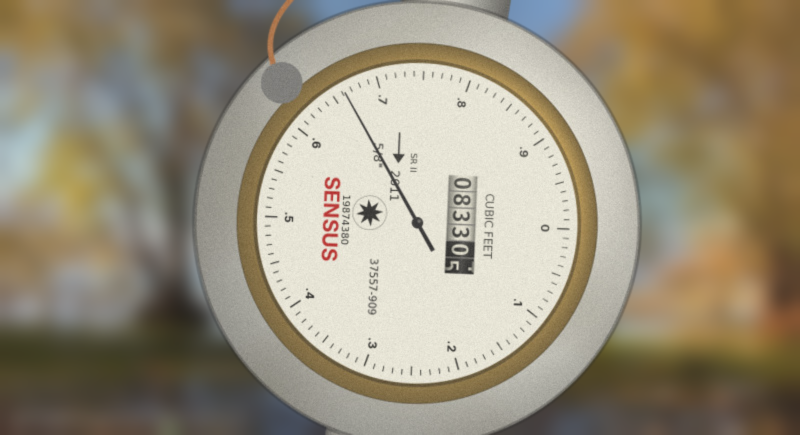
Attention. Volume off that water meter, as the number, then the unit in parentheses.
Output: 83304.66 (ft³)
